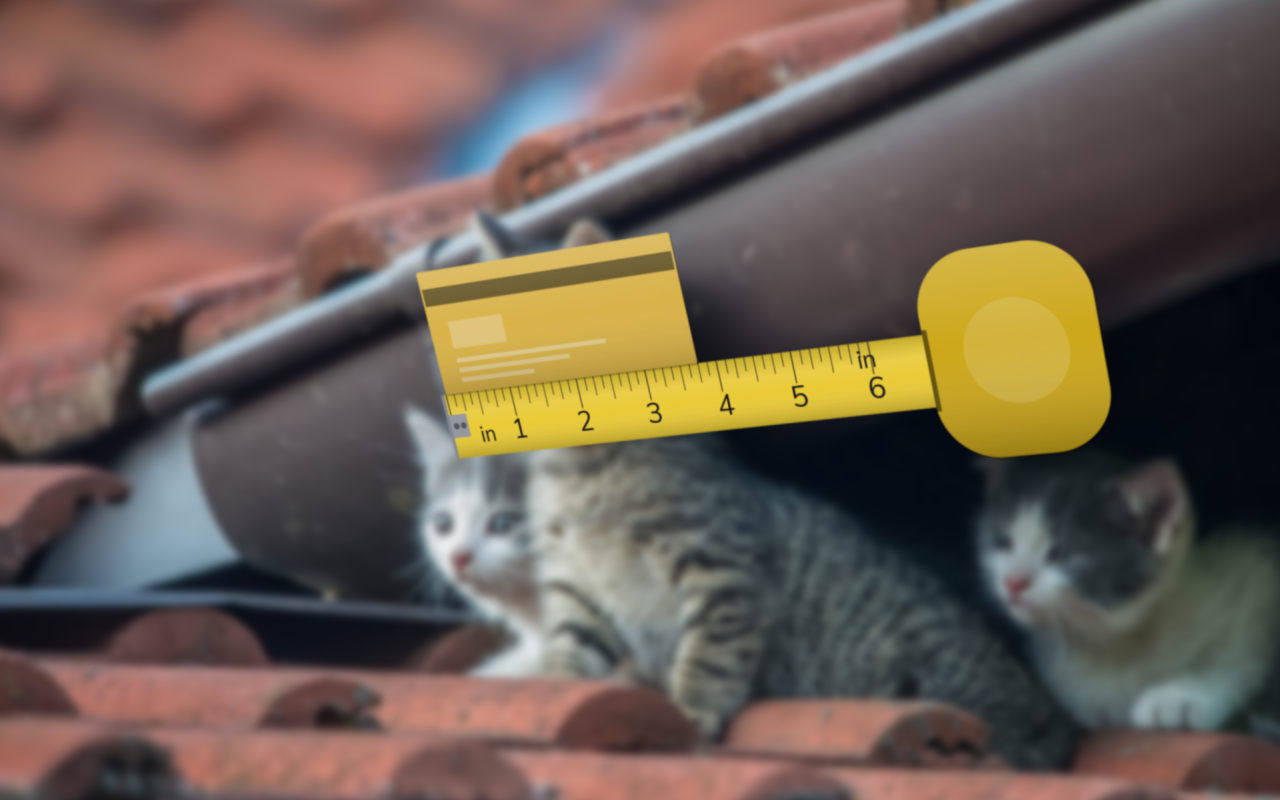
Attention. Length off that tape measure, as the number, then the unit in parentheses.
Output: 3.75 (in)
